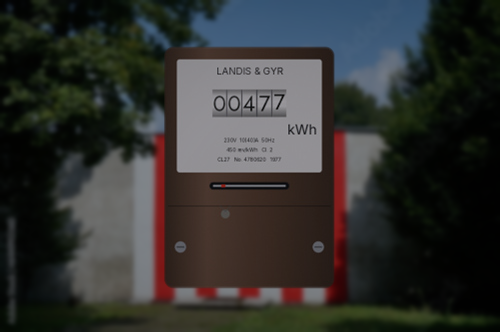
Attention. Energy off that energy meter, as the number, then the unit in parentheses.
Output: 477 (kWh)
